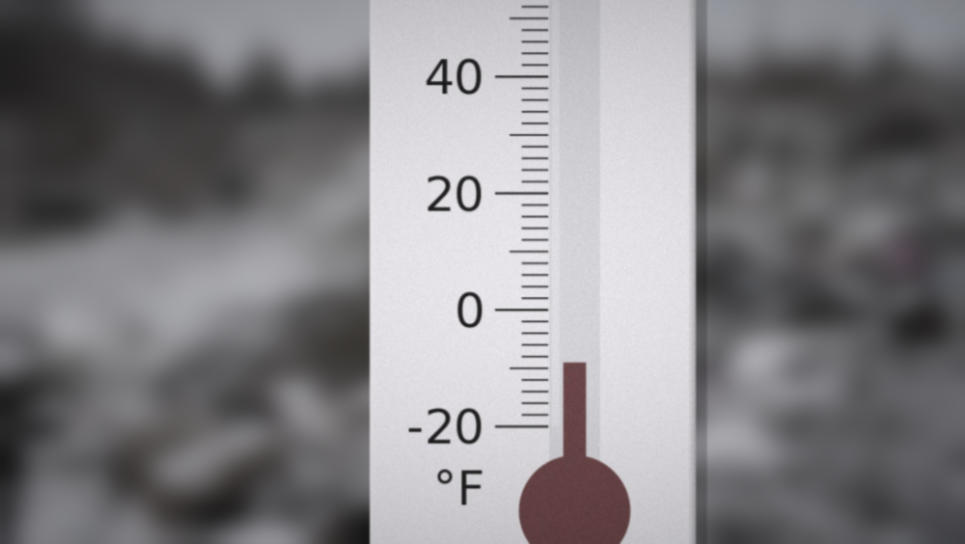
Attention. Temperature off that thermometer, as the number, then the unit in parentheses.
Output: -9 (°F)
